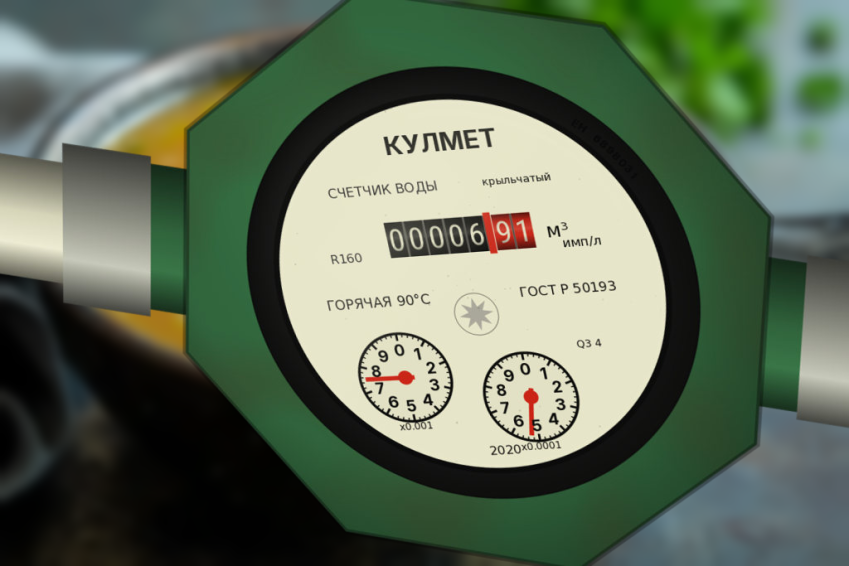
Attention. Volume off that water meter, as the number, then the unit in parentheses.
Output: 6.9175 (m³)
